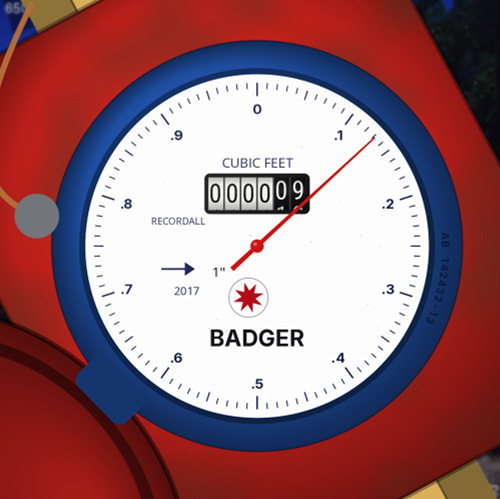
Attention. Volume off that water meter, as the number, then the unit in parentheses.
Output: 9.13 (ft³)
